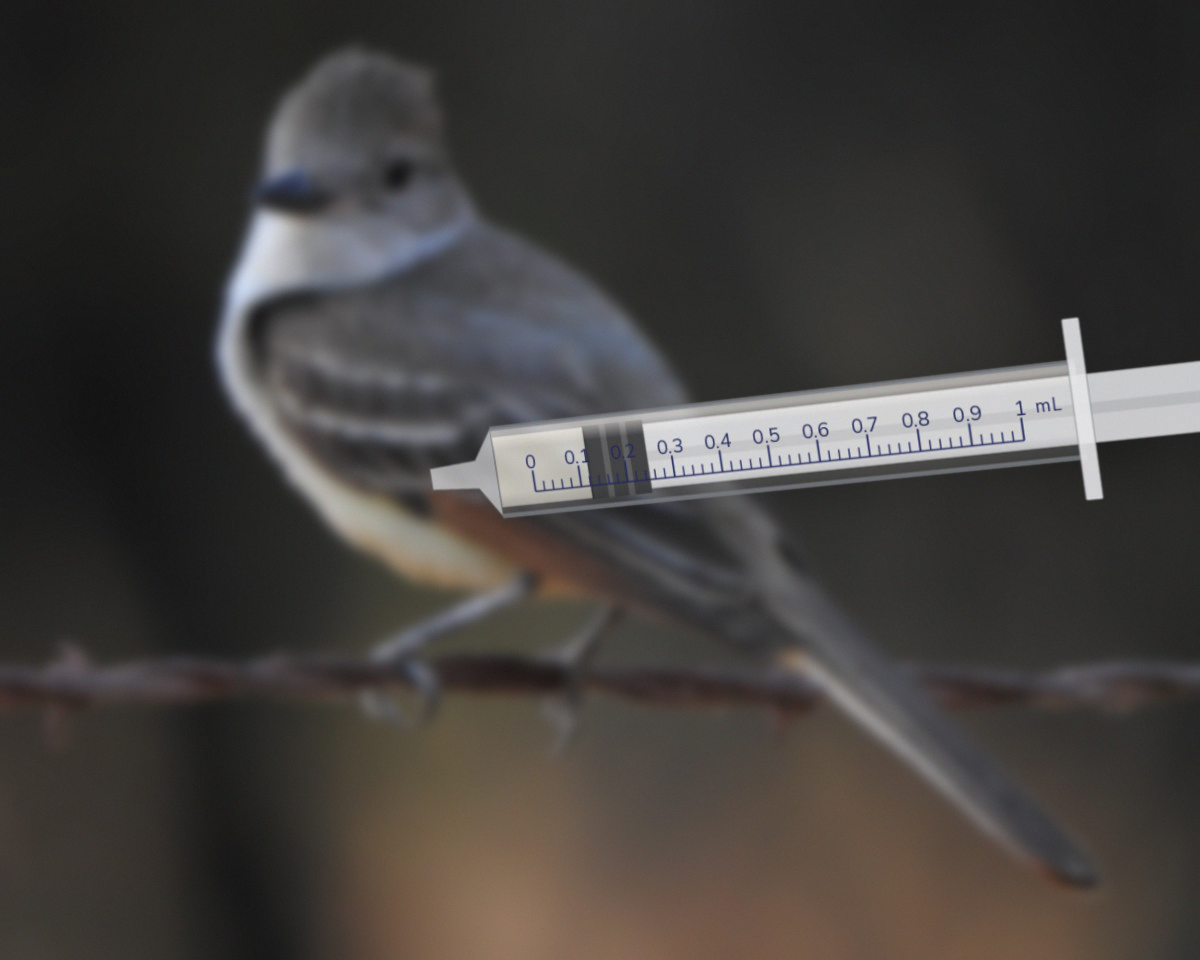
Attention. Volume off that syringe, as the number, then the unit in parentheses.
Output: 0.12 (mL)
